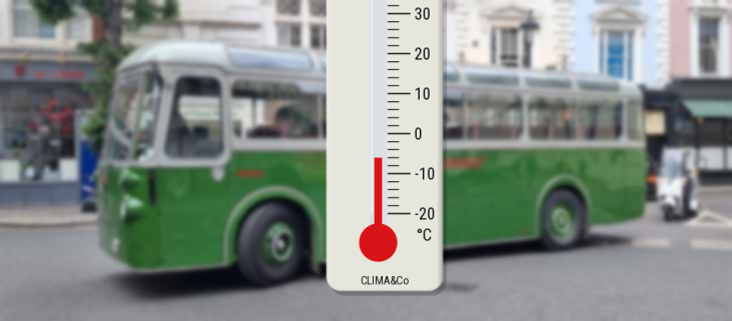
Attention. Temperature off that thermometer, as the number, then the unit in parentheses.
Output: -6 (°C)
